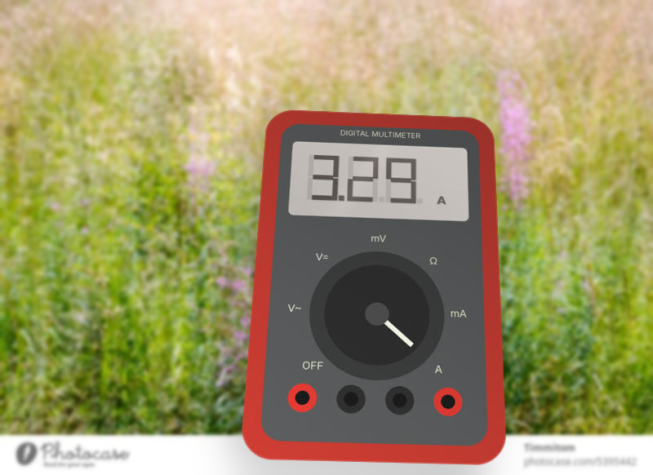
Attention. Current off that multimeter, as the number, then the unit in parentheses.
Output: 3.29 (A)
